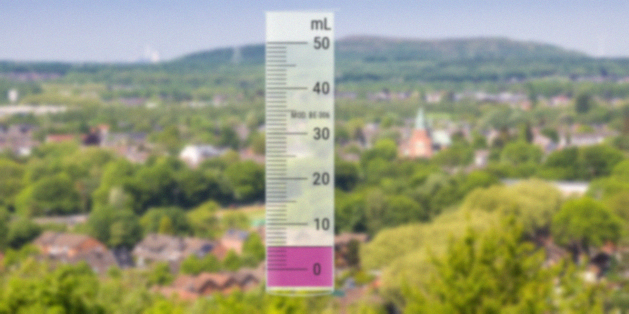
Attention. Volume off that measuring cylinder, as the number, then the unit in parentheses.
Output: 5 (mL)
